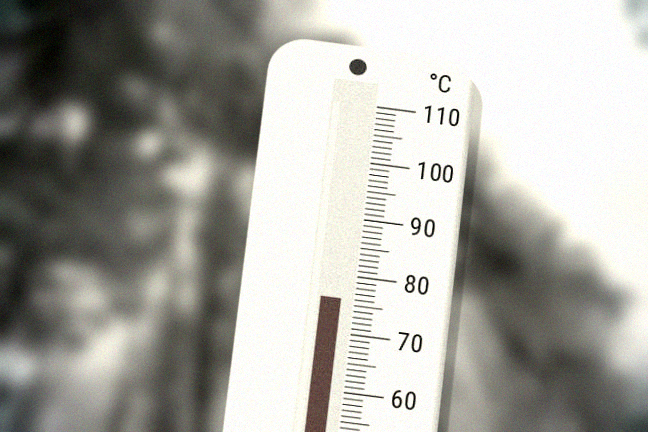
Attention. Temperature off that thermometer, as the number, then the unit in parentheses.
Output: 76 (°C)
